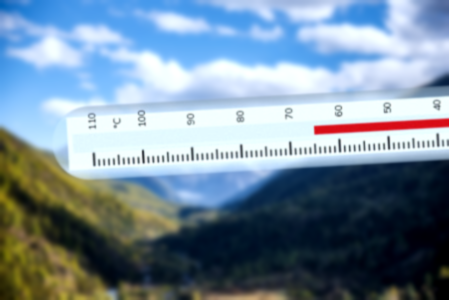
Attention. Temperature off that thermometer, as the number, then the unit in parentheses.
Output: 65 (°C)
